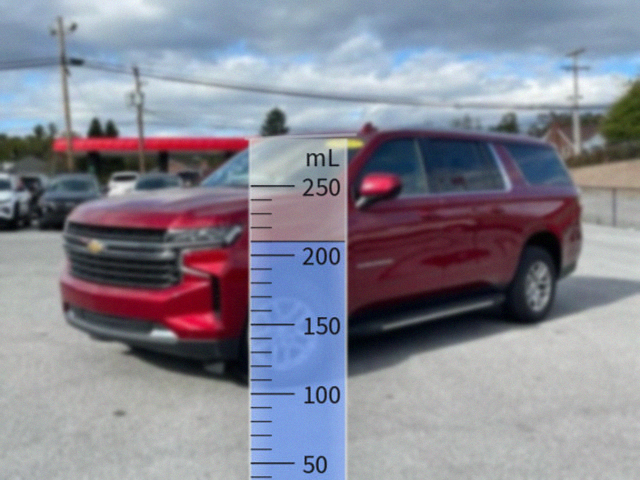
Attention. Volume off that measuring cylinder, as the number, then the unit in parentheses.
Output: 210 (mL)
